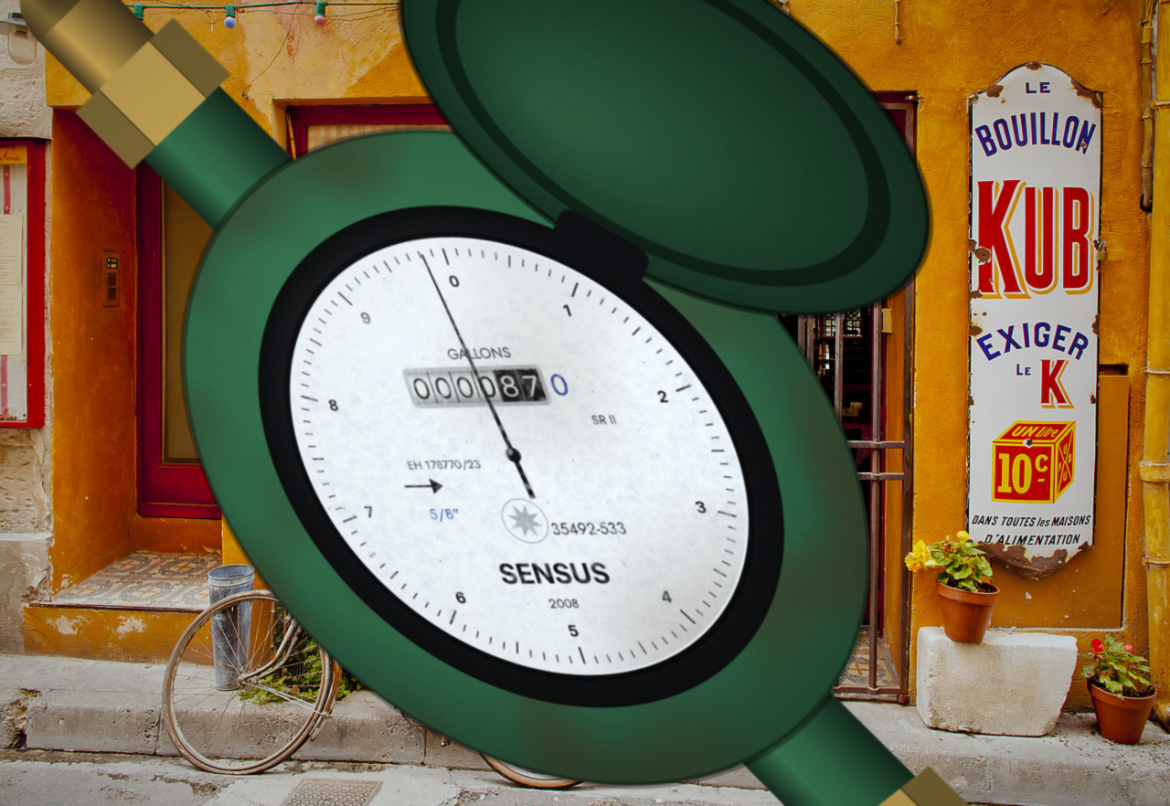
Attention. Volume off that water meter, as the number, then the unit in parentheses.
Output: 869.8 (gal)
